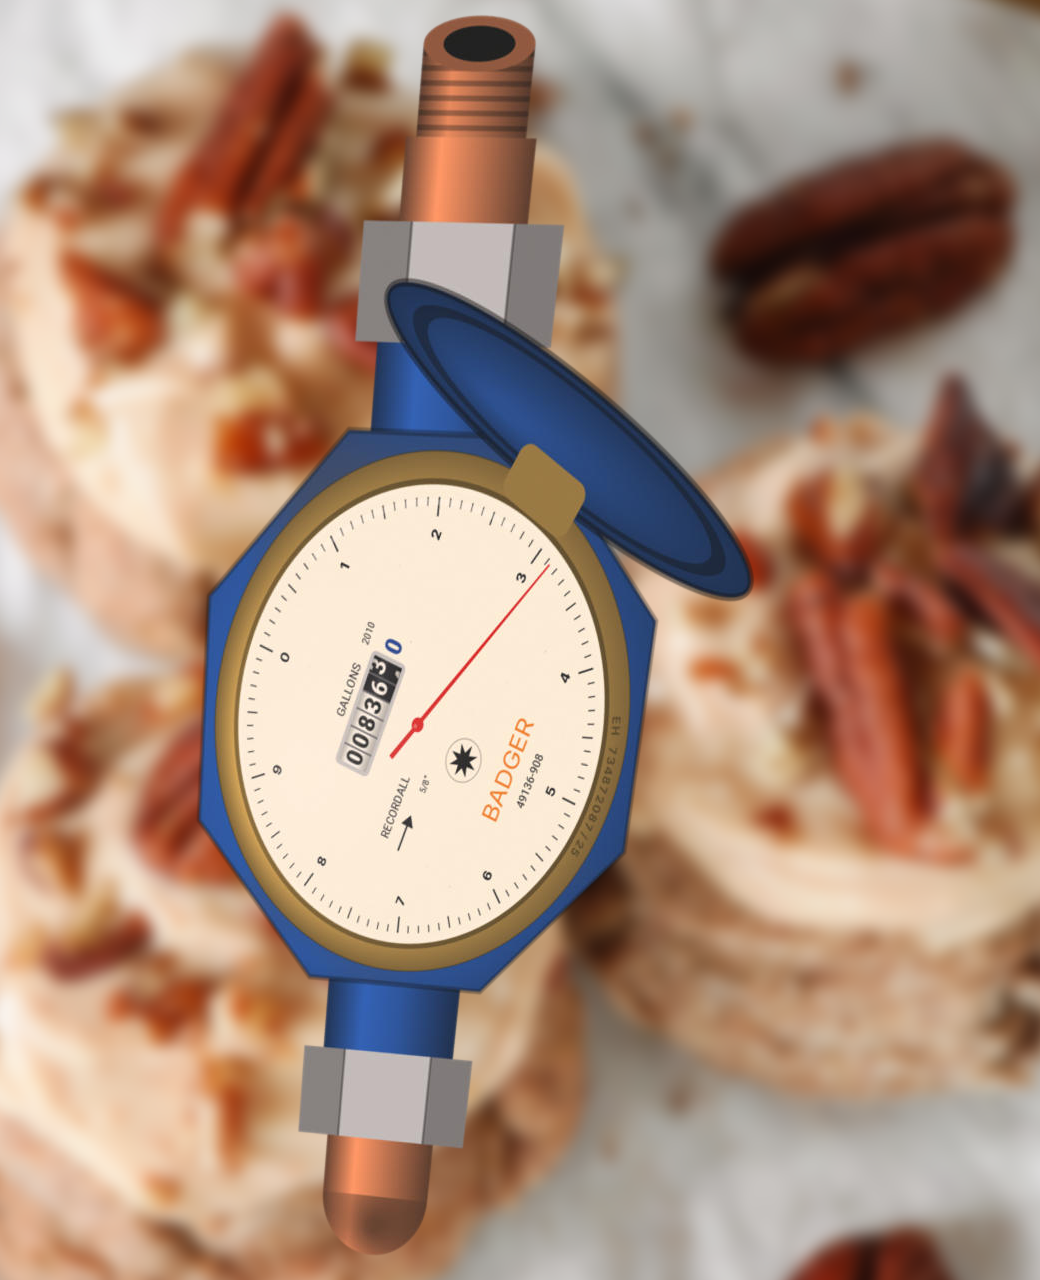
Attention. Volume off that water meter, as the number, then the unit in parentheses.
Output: 83633.1 (gal)
